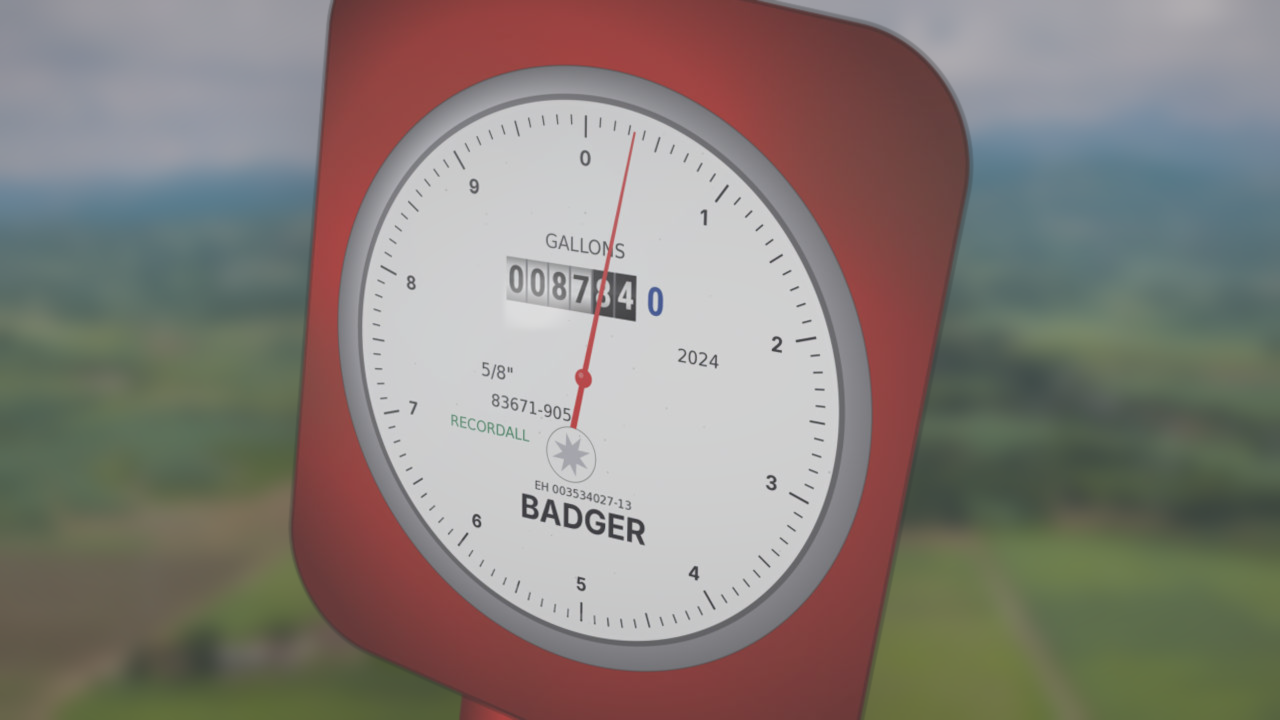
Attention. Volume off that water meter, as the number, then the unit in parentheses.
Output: 87840.3 (gal)
